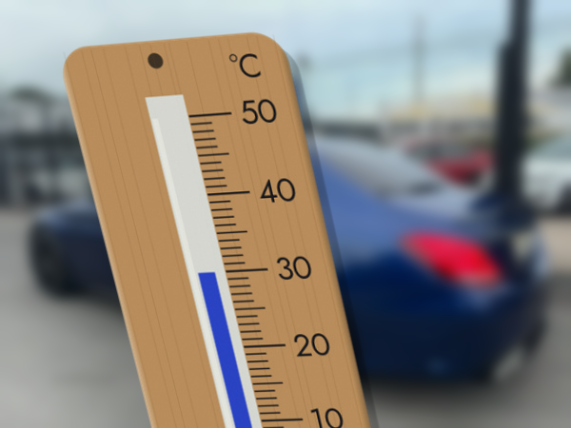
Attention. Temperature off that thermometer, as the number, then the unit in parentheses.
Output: 30 (°C)
